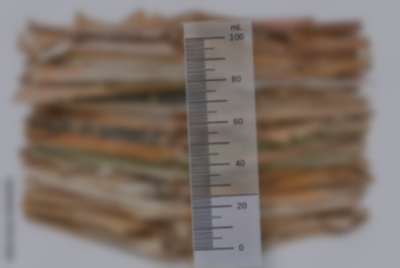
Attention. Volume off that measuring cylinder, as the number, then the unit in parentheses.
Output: 25 (mL)
